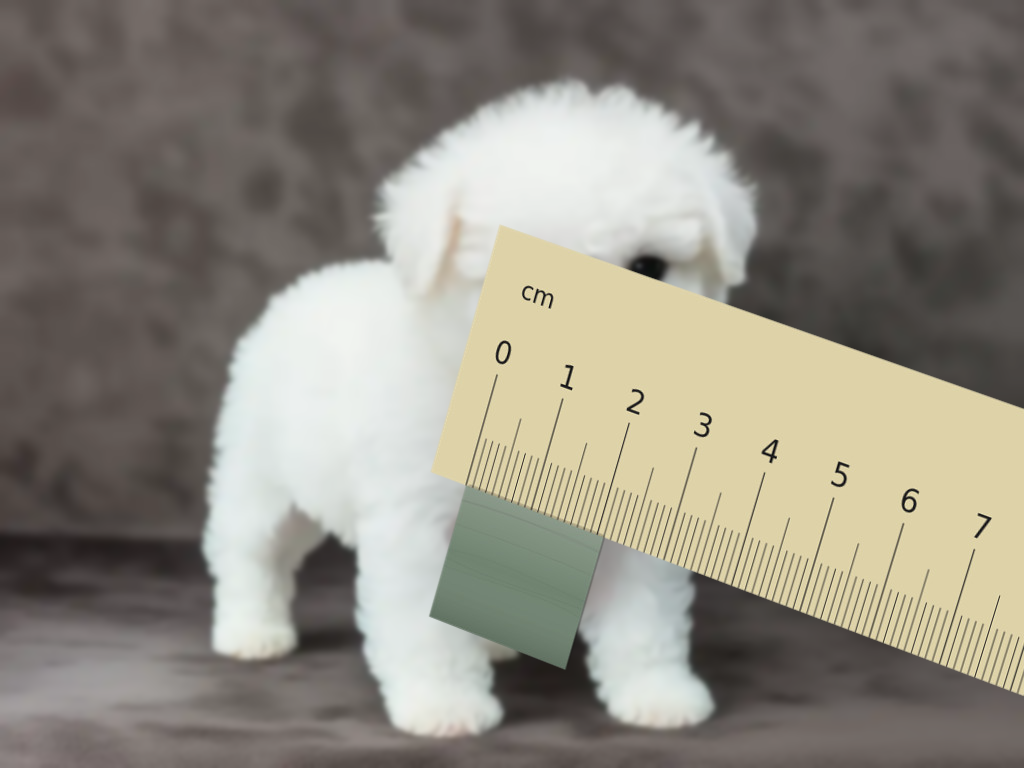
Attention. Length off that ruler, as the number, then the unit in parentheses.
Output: 2.1 (cm)
